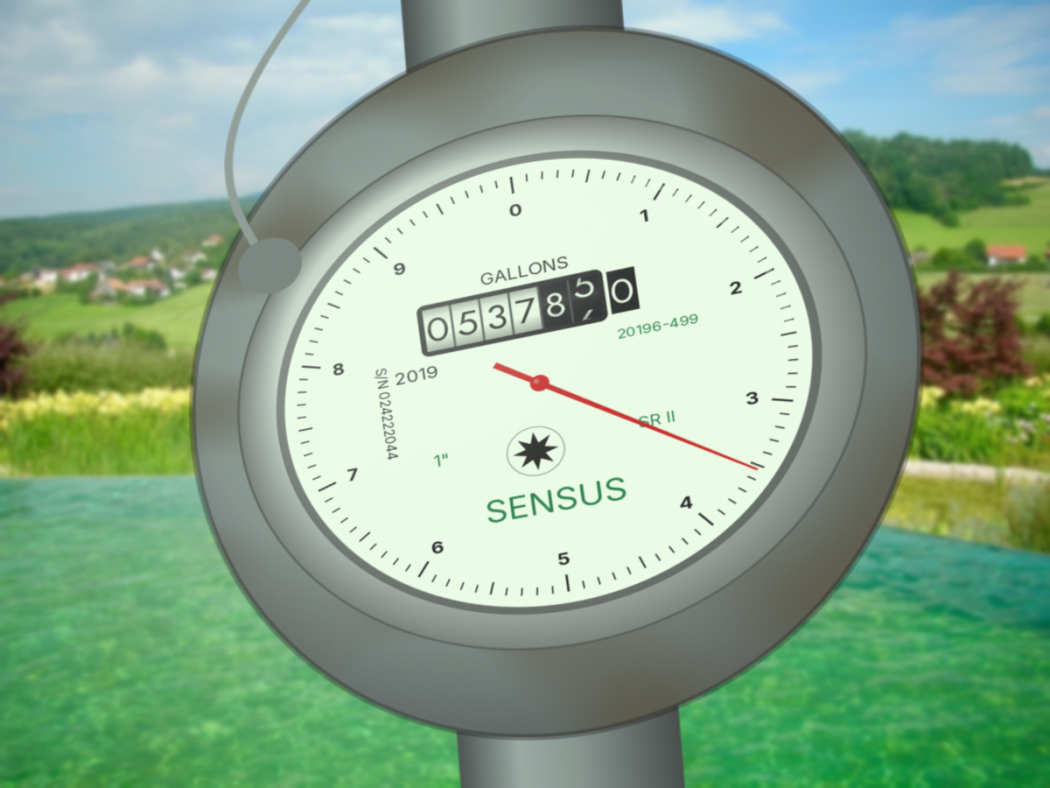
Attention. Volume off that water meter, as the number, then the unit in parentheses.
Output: 537853.5 (gal)
